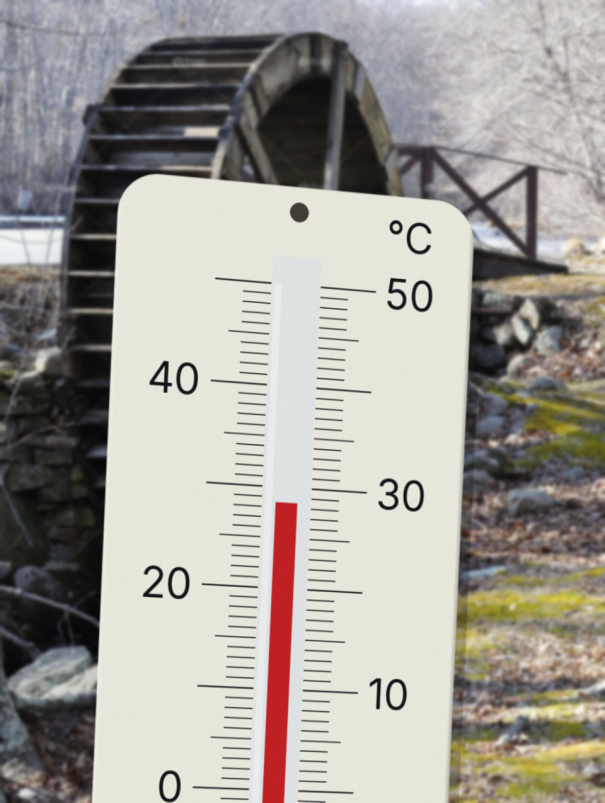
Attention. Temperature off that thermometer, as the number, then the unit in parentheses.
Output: 28.5 (°C)
